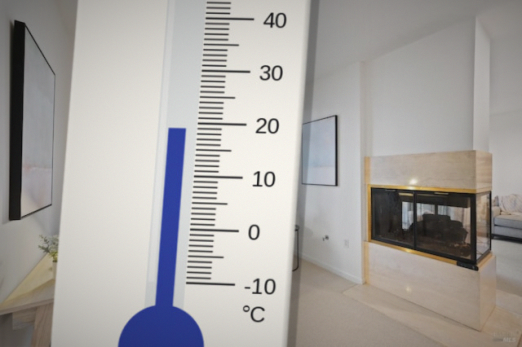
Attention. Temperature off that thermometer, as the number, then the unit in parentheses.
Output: 19 (°C)
